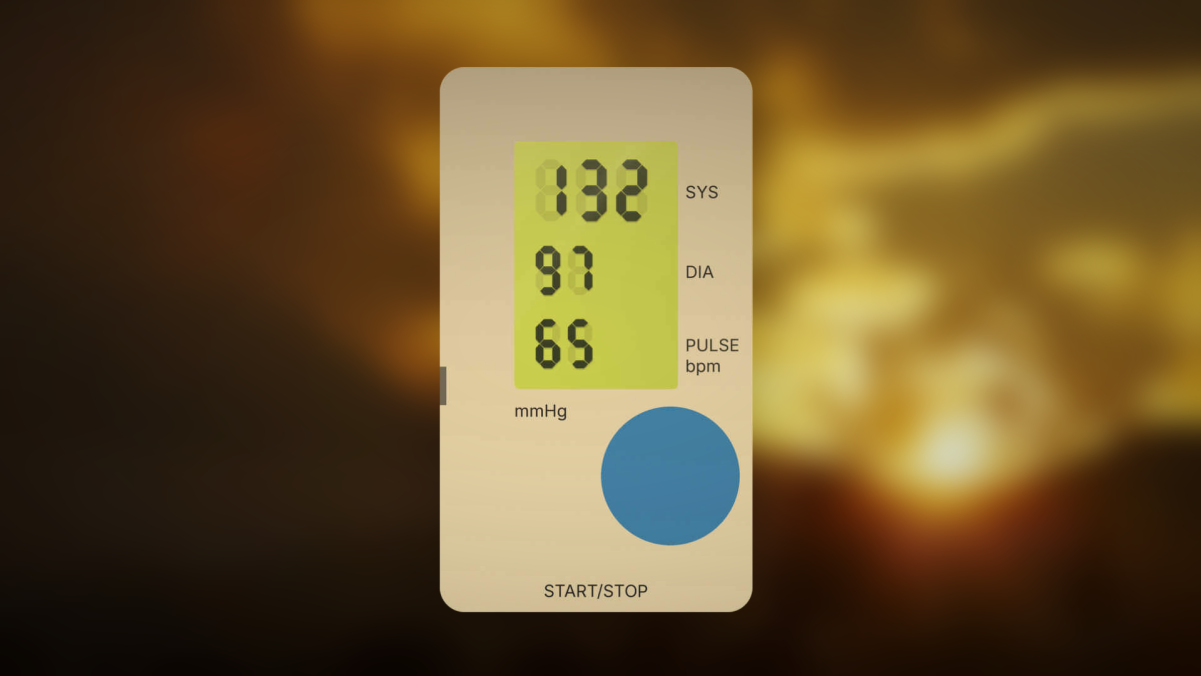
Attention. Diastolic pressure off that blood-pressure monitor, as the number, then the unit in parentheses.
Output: 97 (mmHg)
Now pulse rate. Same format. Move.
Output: 65 (bpm)
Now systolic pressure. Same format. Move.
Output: 132 (mmHg)
